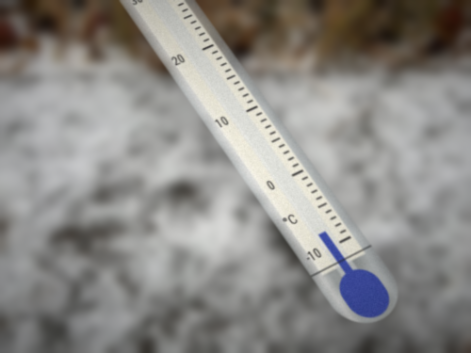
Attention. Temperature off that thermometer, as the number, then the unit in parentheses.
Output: -8 (°C)
